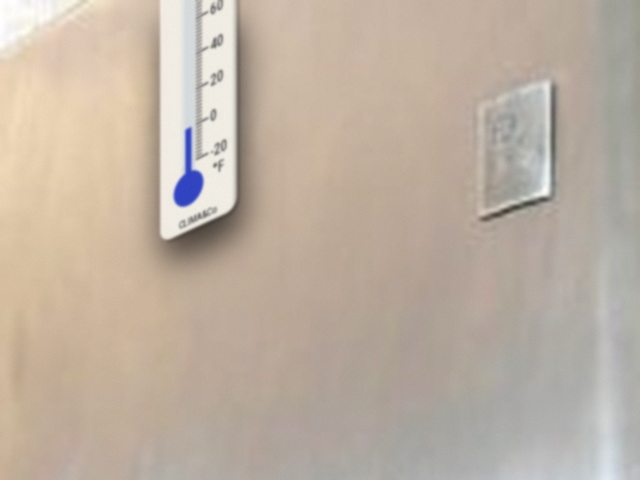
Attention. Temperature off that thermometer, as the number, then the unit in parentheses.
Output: 0 (°F)
